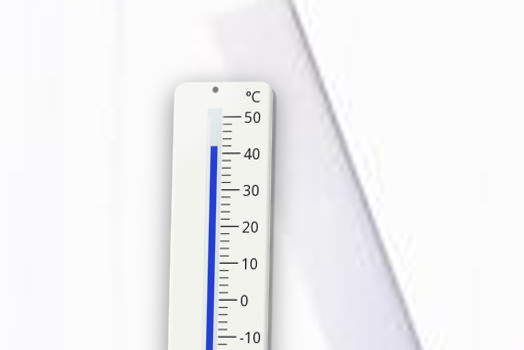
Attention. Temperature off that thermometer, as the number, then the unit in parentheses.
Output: 42 (°C)
